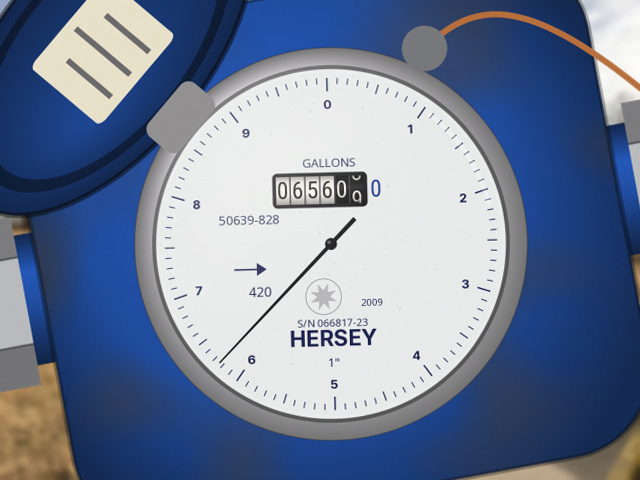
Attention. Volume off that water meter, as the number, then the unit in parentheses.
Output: 656086.2 (gal)
